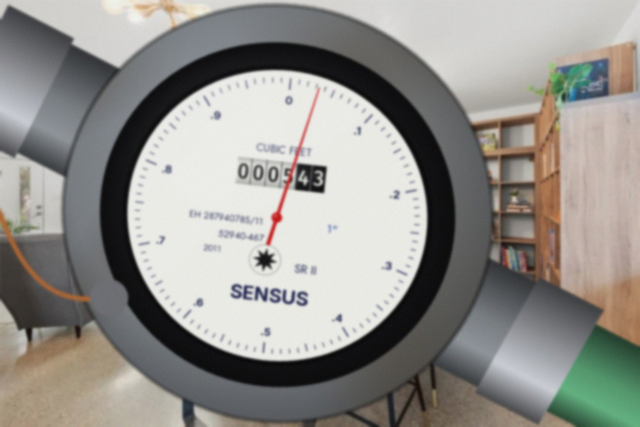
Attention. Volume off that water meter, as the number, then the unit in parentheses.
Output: 543.03 (ft³)
